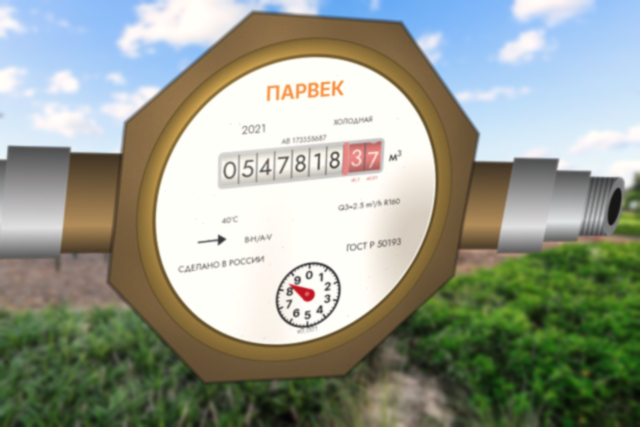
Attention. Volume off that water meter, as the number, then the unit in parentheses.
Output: 547818.368 (m³)
